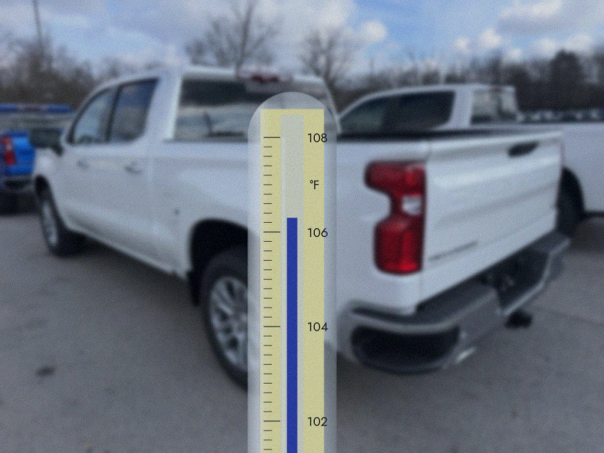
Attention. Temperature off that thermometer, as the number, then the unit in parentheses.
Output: 106.3 (°F)
